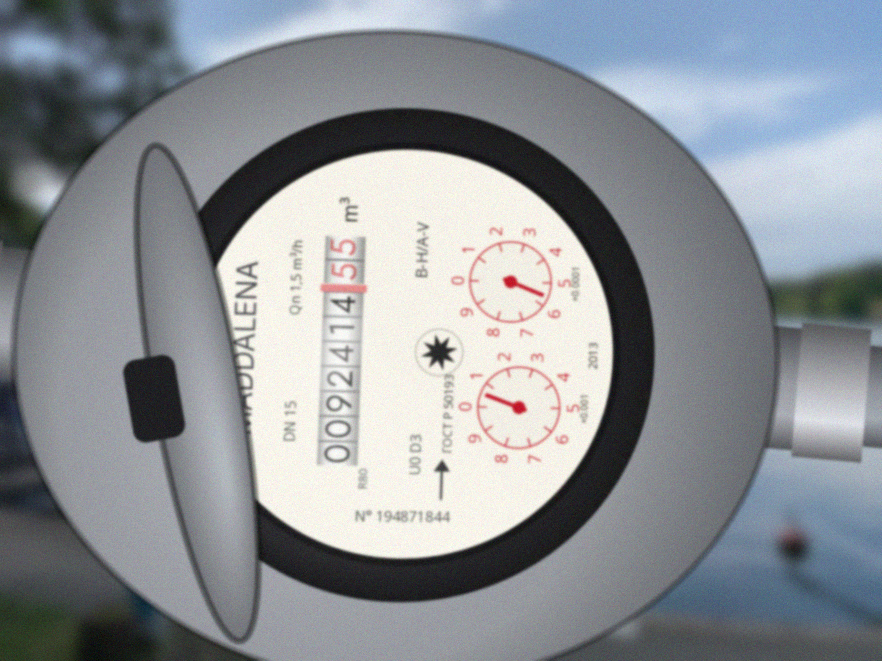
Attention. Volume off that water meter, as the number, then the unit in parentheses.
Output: 92414.5505 (m³)
